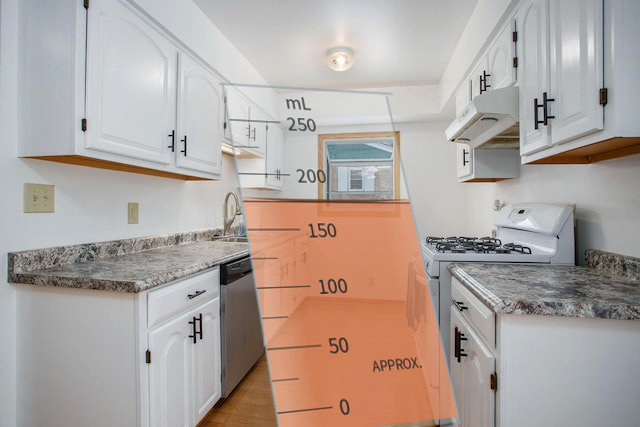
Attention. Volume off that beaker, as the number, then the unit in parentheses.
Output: 175 (mL)
